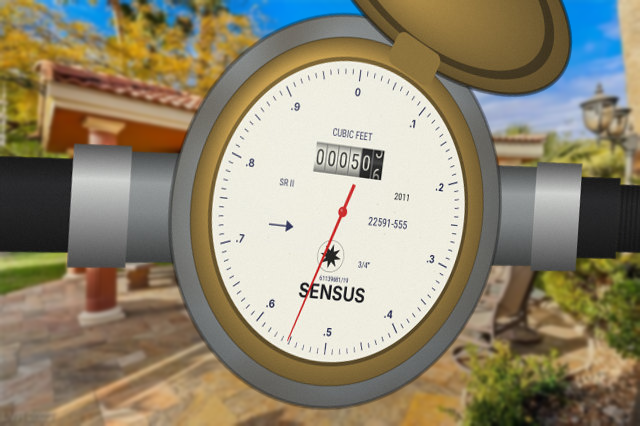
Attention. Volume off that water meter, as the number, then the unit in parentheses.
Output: 505.55 (ft³)
